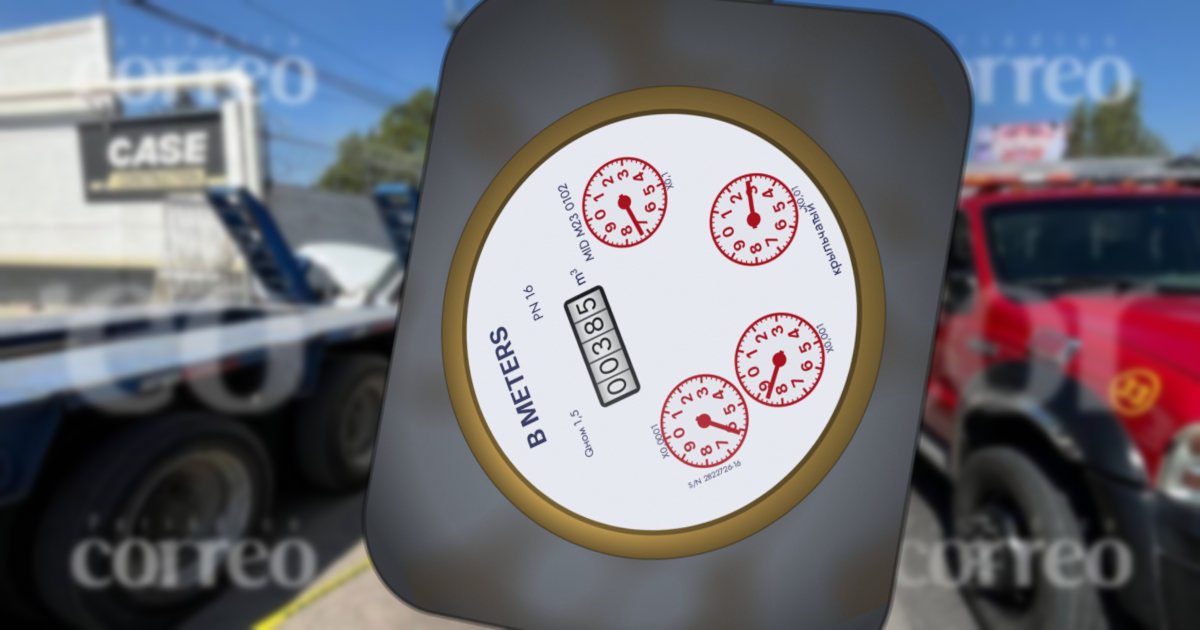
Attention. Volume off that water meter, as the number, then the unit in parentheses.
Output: 385.7286 (m³)
